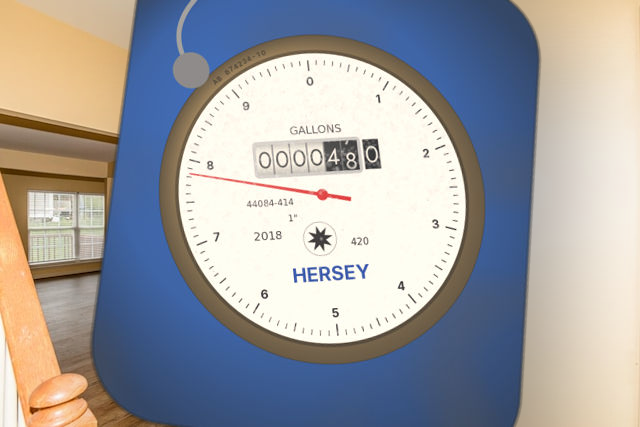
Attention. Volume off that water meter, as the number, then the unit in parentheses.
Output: 477.8 (gal)
